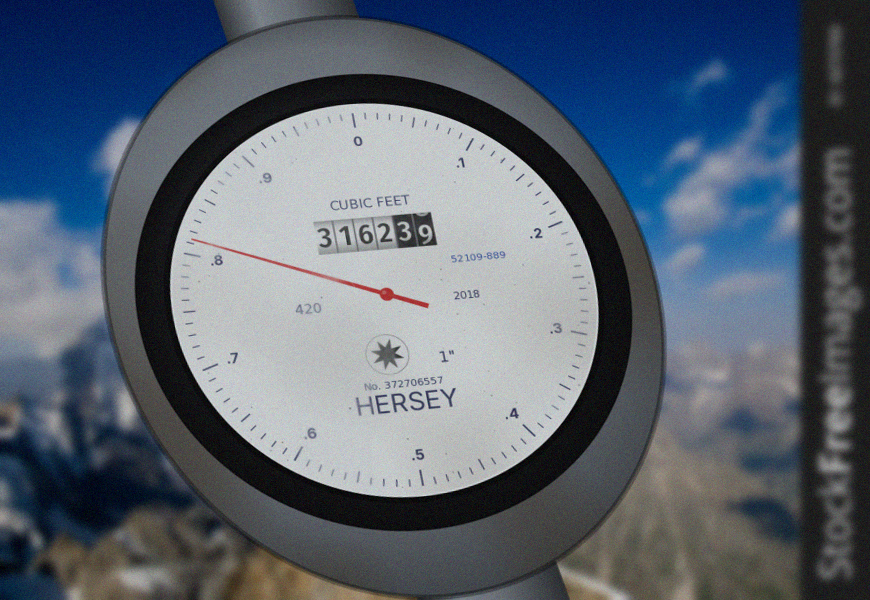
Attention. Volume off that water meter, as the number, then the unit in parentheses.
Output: 316238.81 (ft³)
